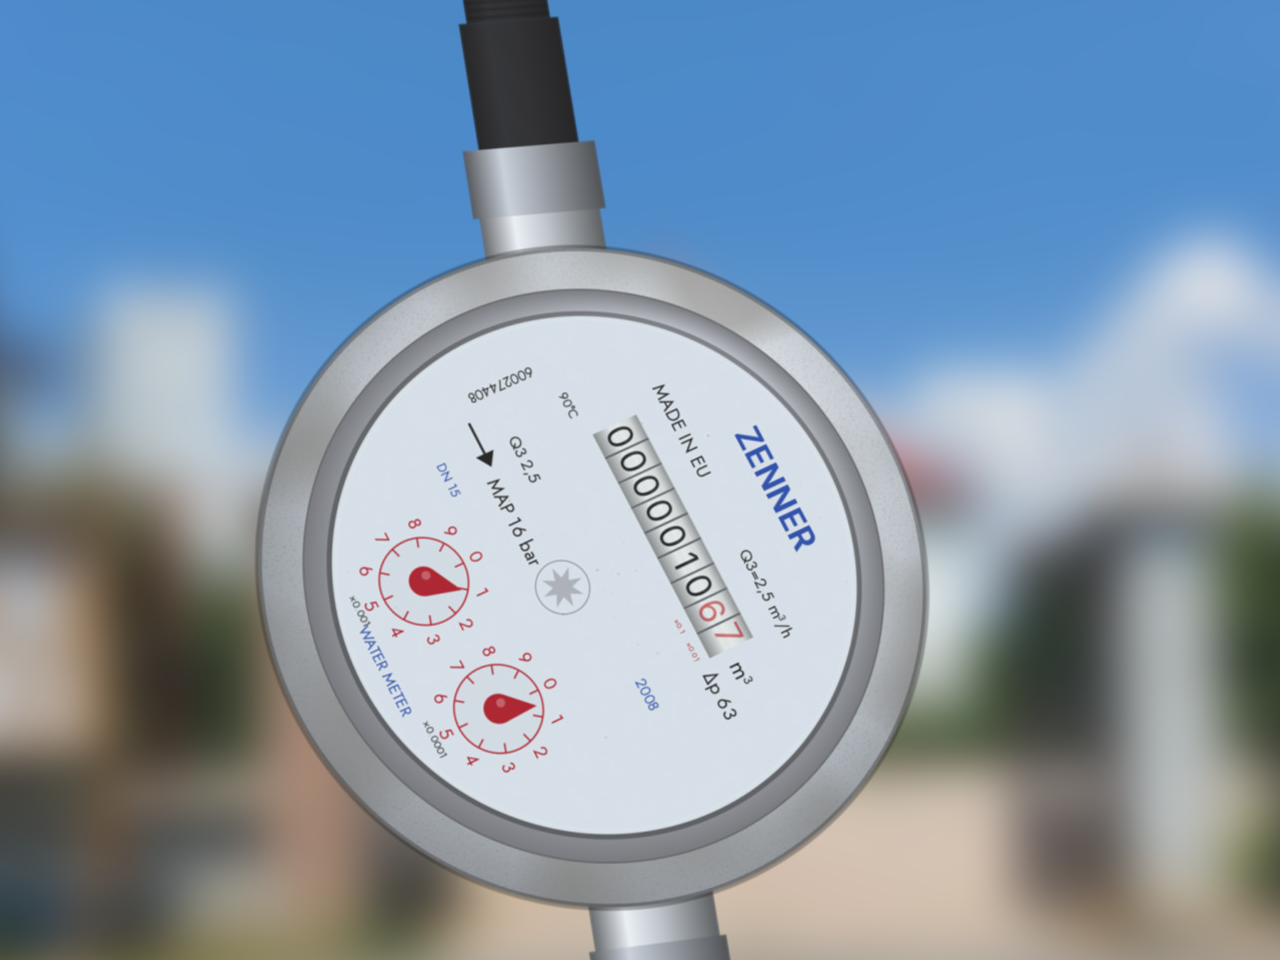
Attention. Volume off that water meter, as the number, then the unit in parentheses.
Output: 10.6710 (m³)
